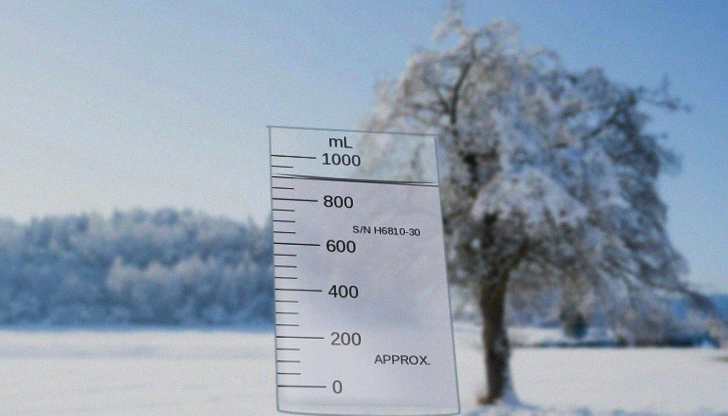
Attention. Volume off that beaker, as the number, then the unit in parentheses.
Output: 900 (mL)
